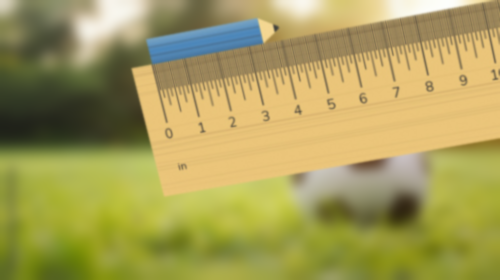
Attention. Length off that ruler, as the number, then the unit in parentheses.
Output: 4 (in)
